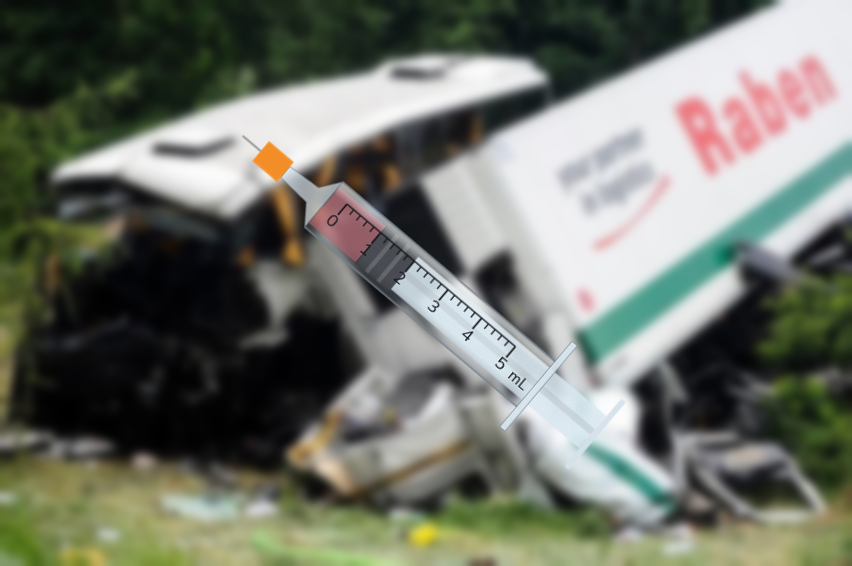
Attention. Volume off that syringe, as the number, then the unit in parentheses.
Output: 1 (mL)
